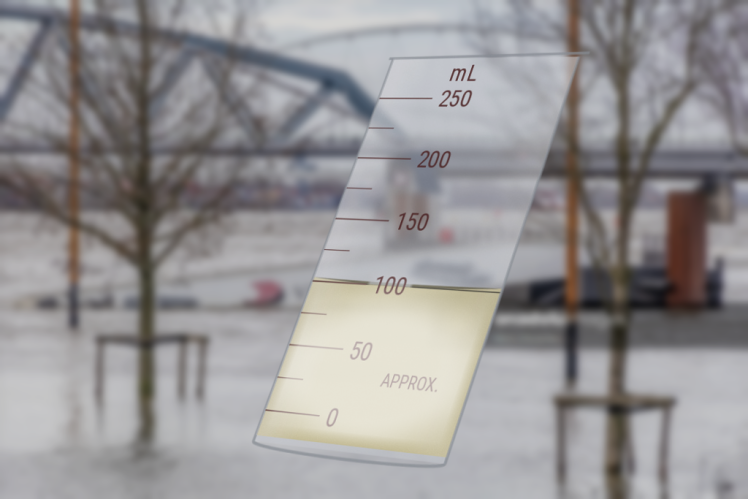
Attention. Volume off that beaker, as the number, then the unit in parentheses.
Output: 100 (mL)
